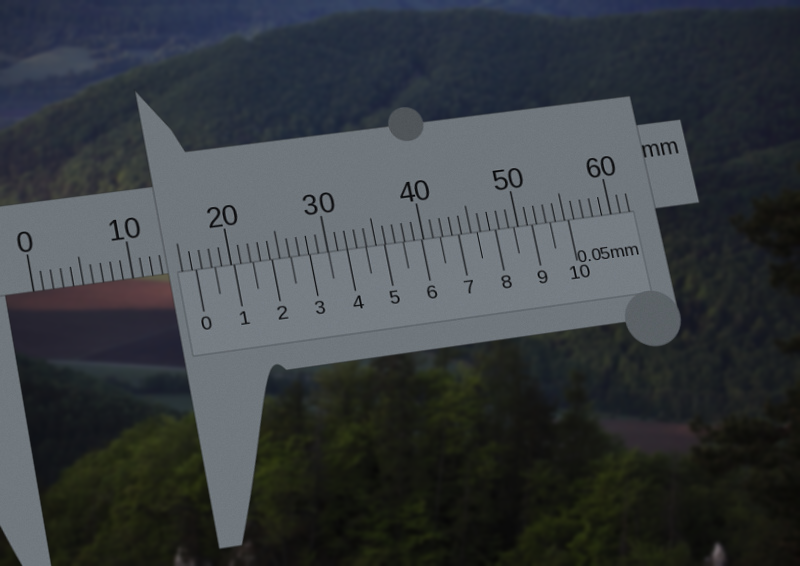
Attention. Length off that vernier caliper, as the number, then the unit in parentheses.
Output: 16.4 (mm)
